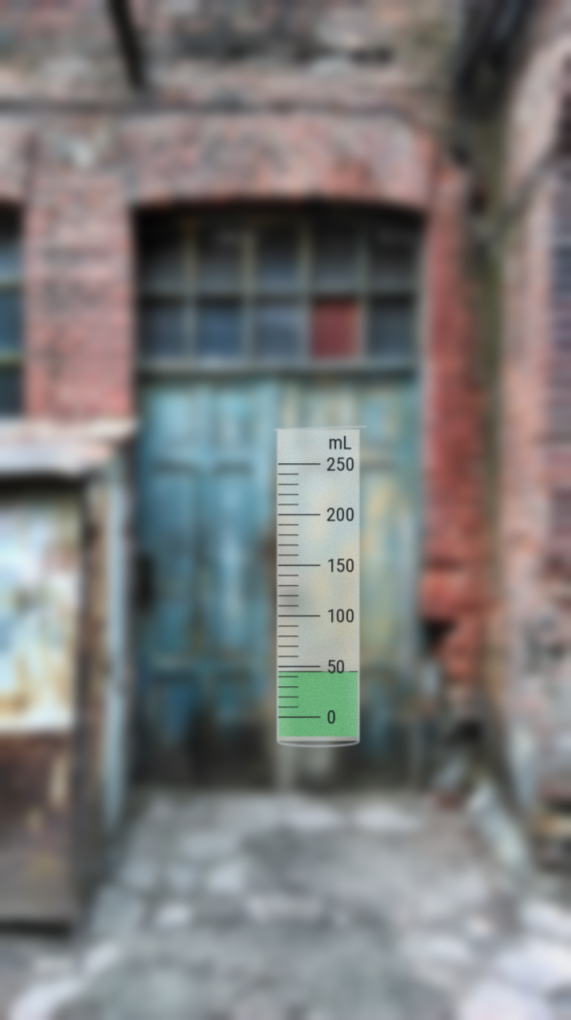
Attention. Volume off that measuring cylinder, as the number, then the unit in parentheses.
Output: 45 (mL)
